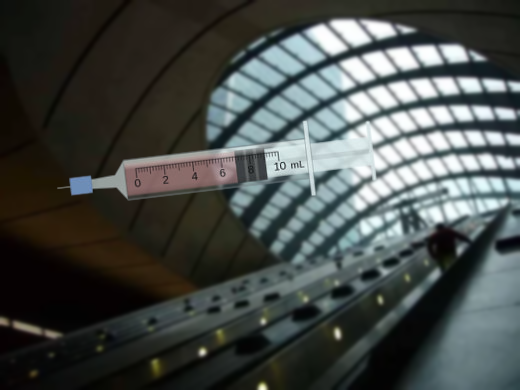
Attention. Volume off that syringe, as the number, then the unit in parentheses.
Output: 7 (mL)
